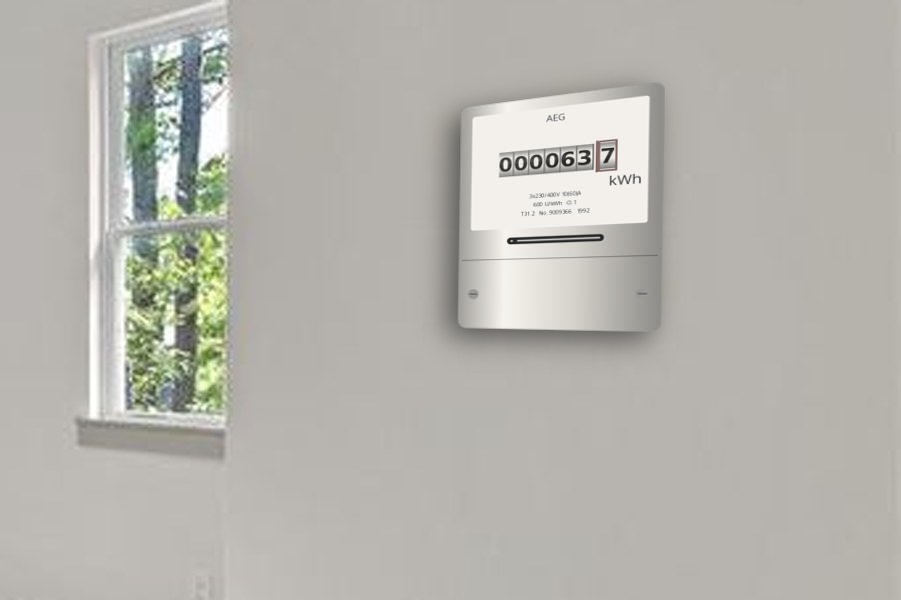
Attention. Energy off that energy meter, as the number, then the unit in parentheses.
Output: 63.7 (kWh)
